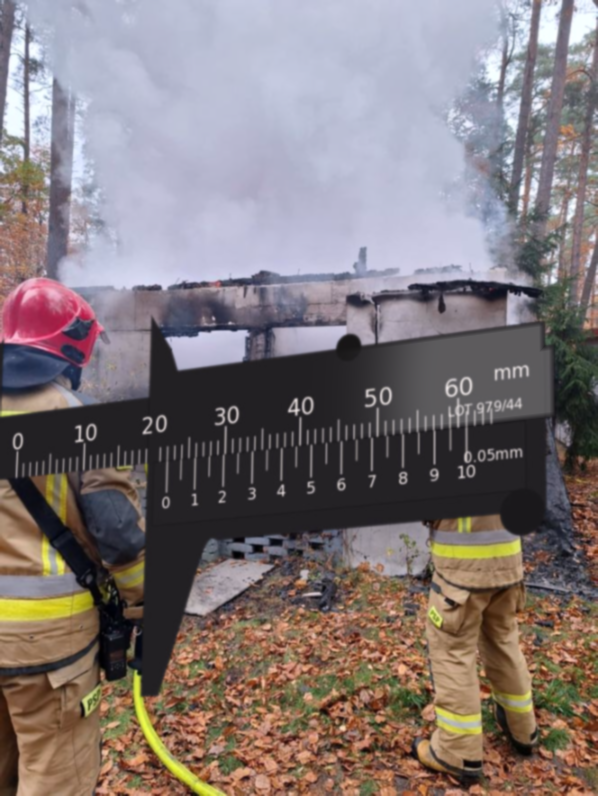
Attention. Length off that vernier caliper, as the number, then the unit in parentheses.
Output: 22.0 (mm)
